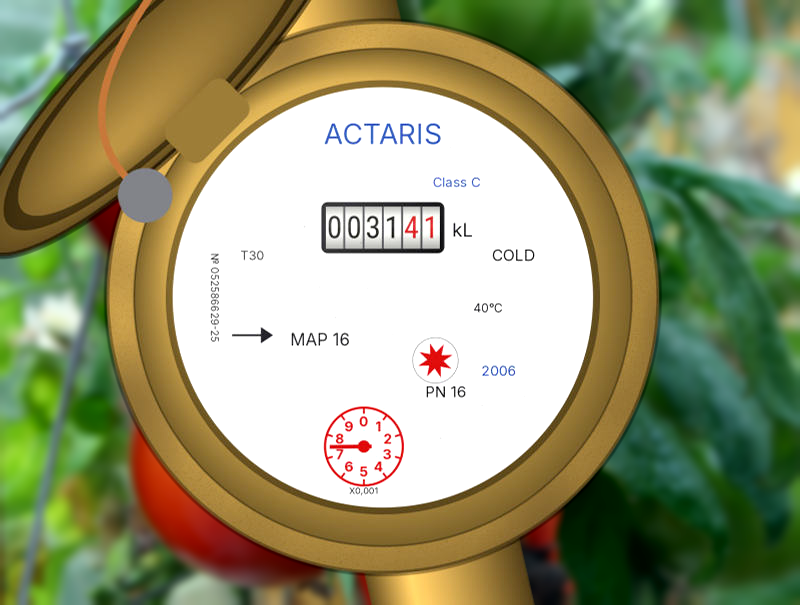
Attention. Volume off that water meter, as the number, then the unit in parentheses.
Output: 31.417 (kL)
